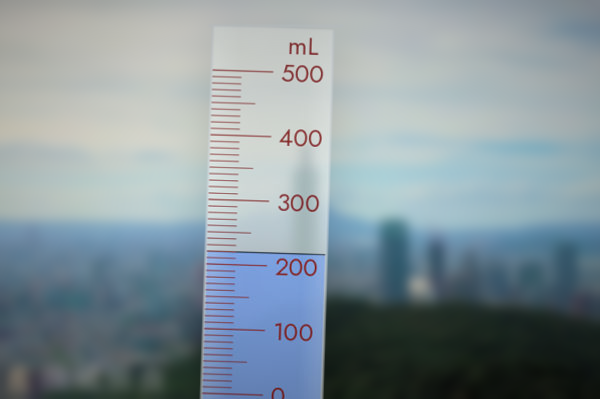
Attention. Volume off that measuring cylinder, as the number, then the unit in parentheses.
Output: 220 (mL)
